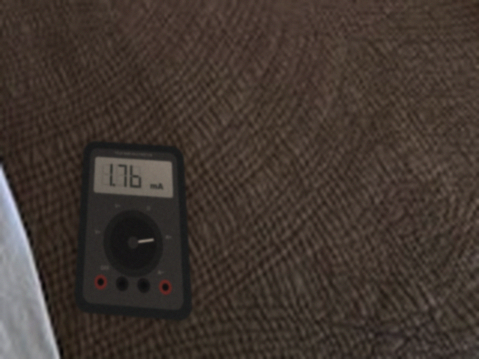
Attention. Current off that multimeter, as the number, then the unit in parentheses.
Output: 1.76 (mA)
